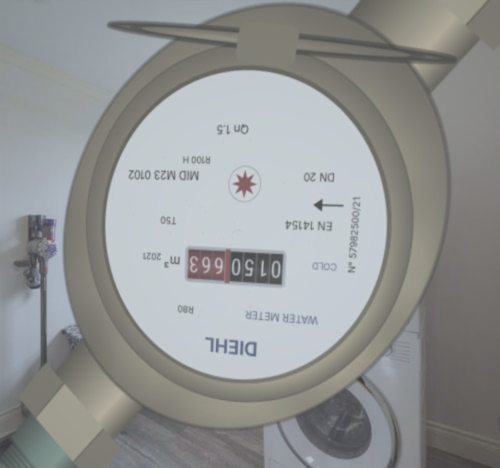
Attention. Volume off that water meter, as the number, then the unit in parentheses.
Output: 150.663 (m³)
